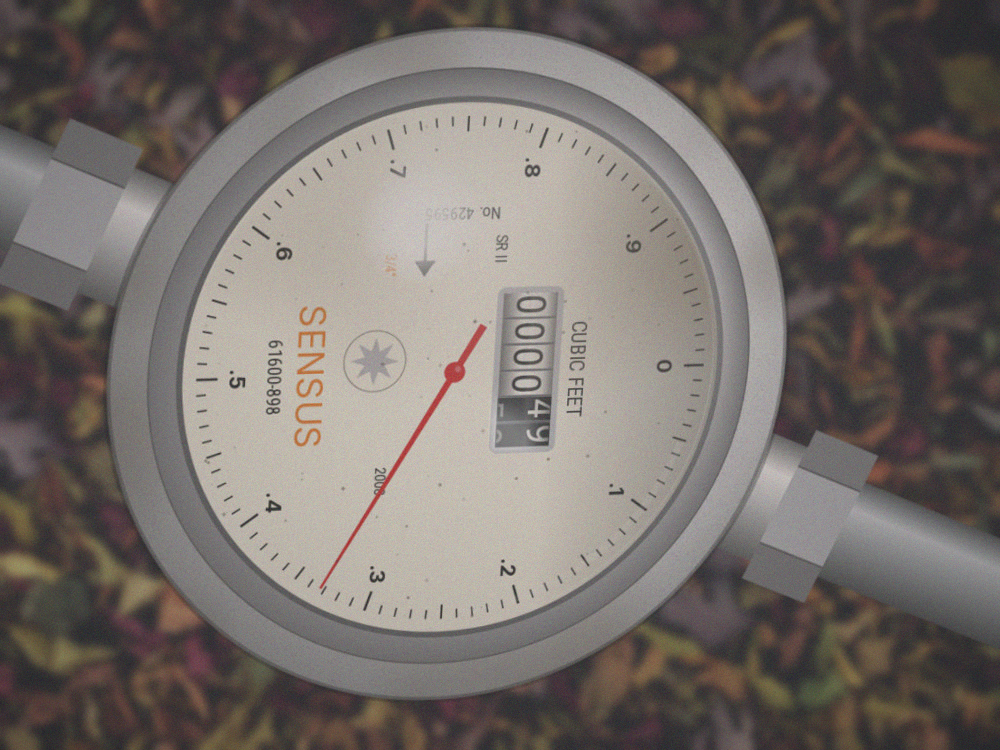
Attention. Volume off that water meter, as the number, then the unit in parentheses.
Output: 49.33 (ft³)
